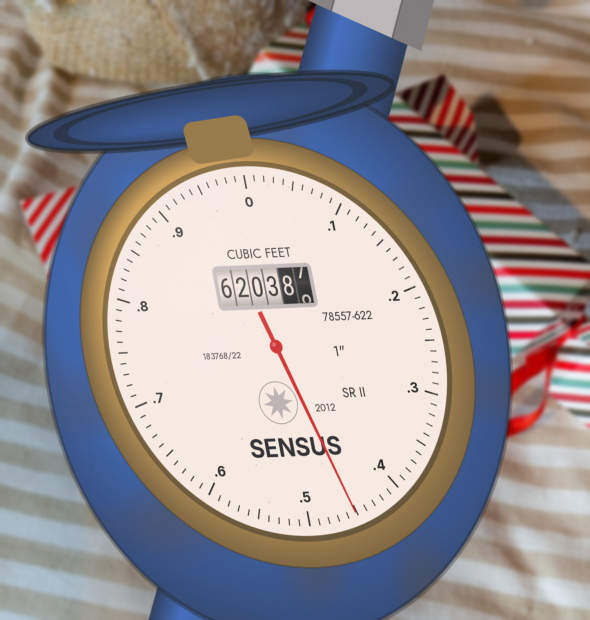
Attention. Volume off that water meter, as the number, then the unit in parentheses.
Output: 620387.45 (ft³)
